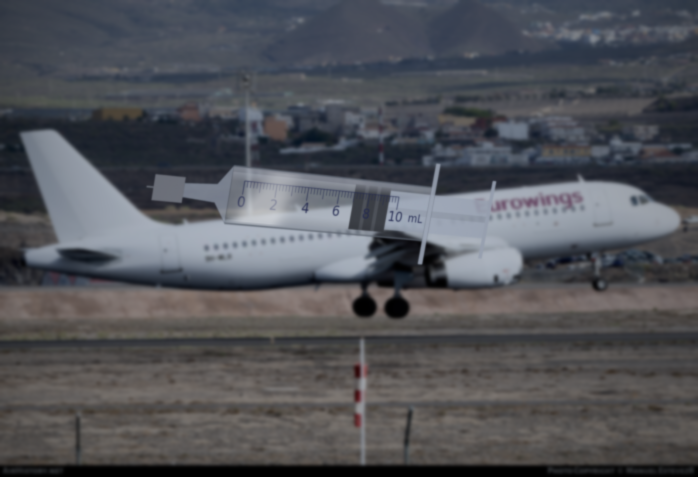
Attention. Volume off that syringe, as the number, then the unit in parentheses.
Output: 7 (mL)
